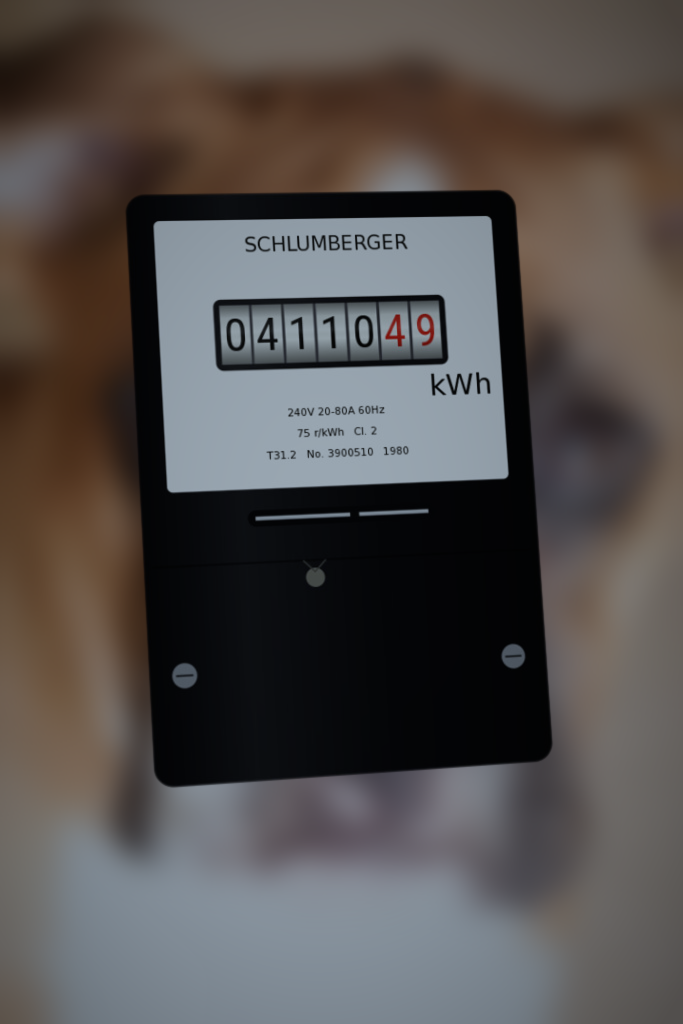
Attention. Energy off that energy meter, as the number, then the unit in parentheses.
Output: 4110.49 (kWh)
